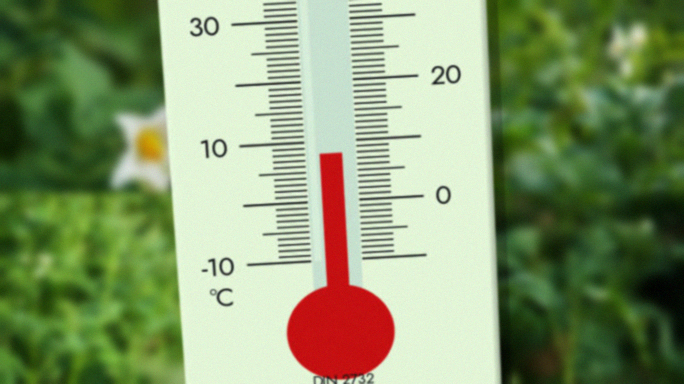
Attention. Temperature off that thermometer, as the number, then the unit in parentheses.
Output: 8 (°C)
